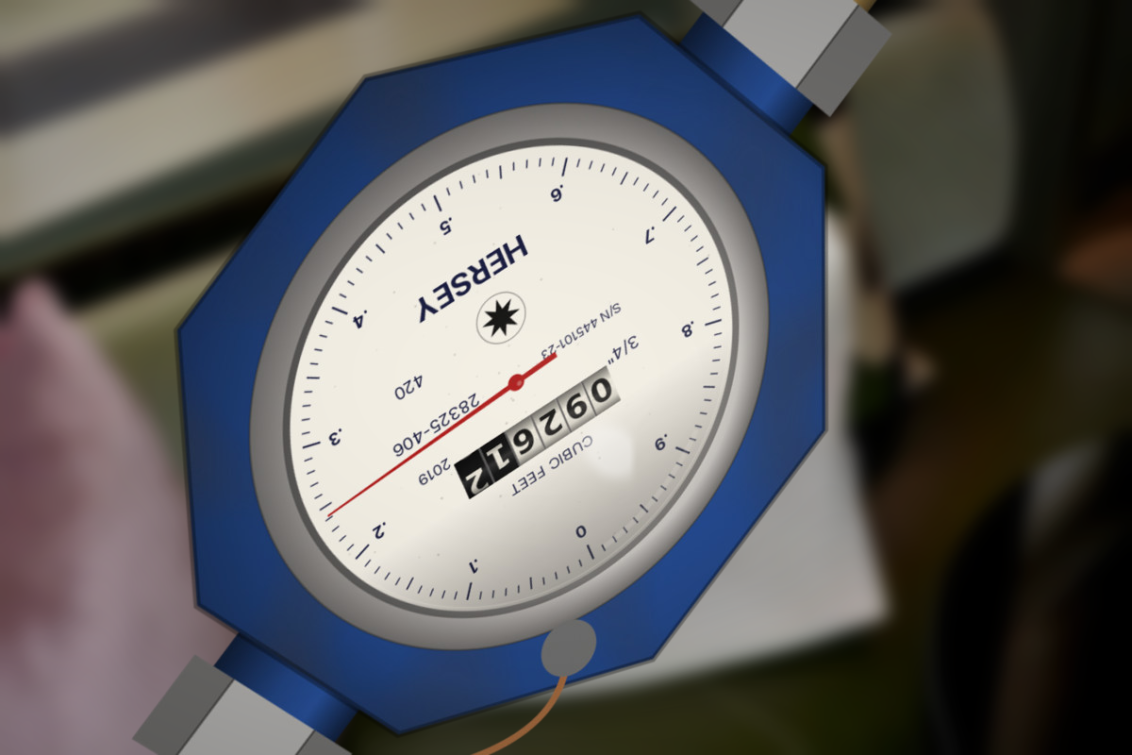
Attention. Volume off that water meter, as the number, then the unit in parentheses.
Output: 92612.24 (ft³)
